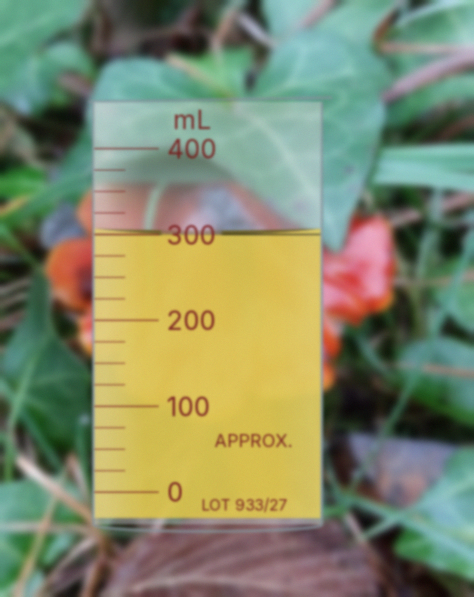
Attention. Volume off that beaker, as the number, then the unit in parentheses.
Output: 300 (mL)
